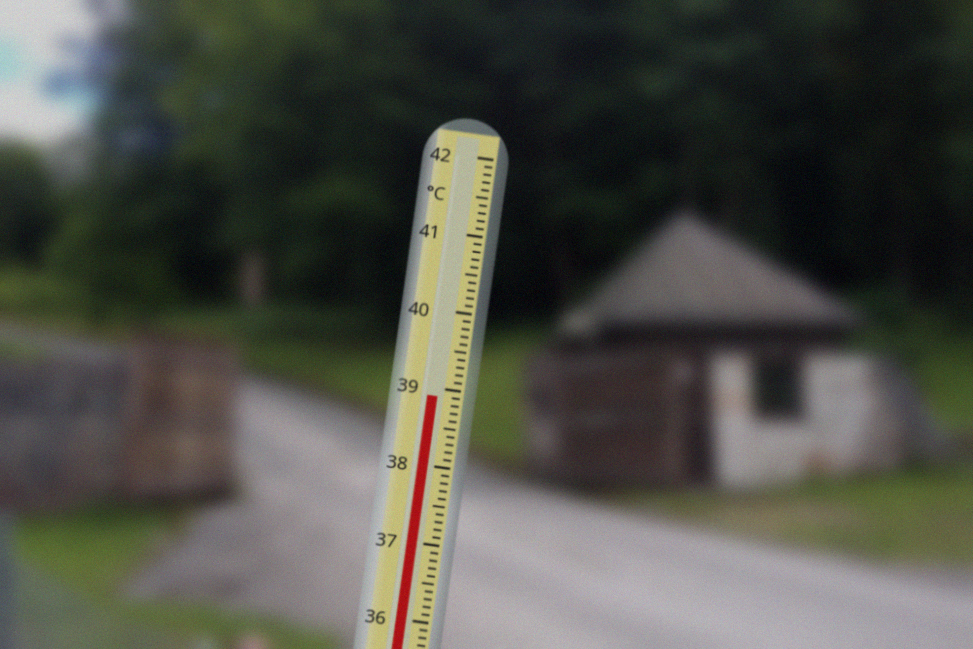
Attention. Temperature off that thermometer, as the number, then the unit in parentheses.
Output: 38.9 (°C)
